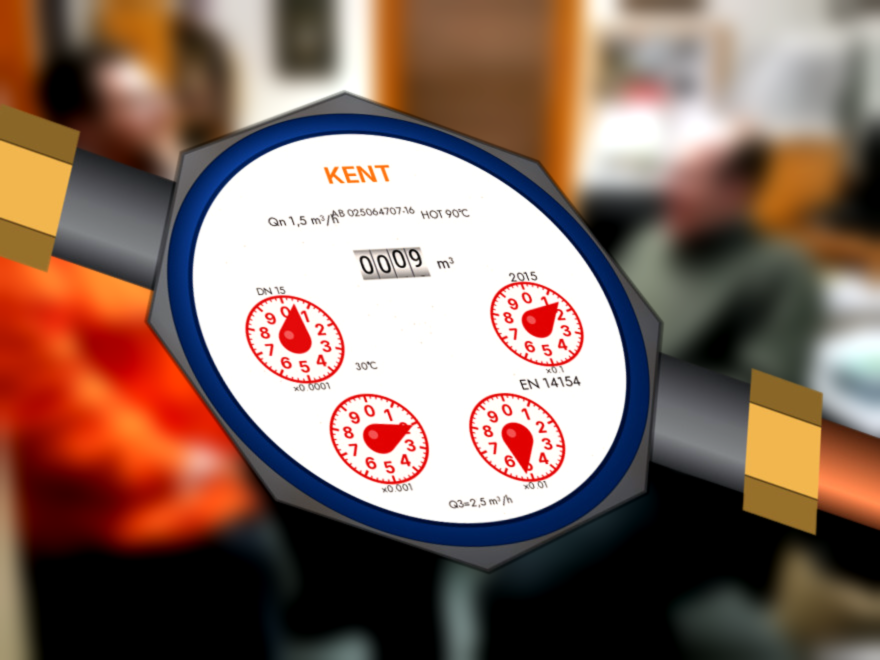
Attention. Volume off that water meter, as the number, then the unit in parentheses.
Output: 9.1520 (m³)
